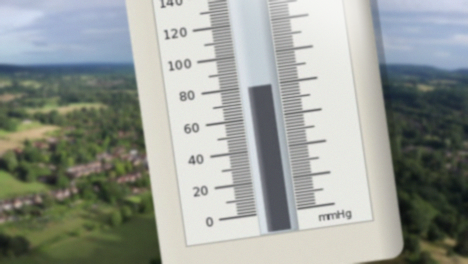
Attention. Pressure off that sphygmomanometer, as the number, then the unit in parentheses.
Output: 80 (mmHg)
